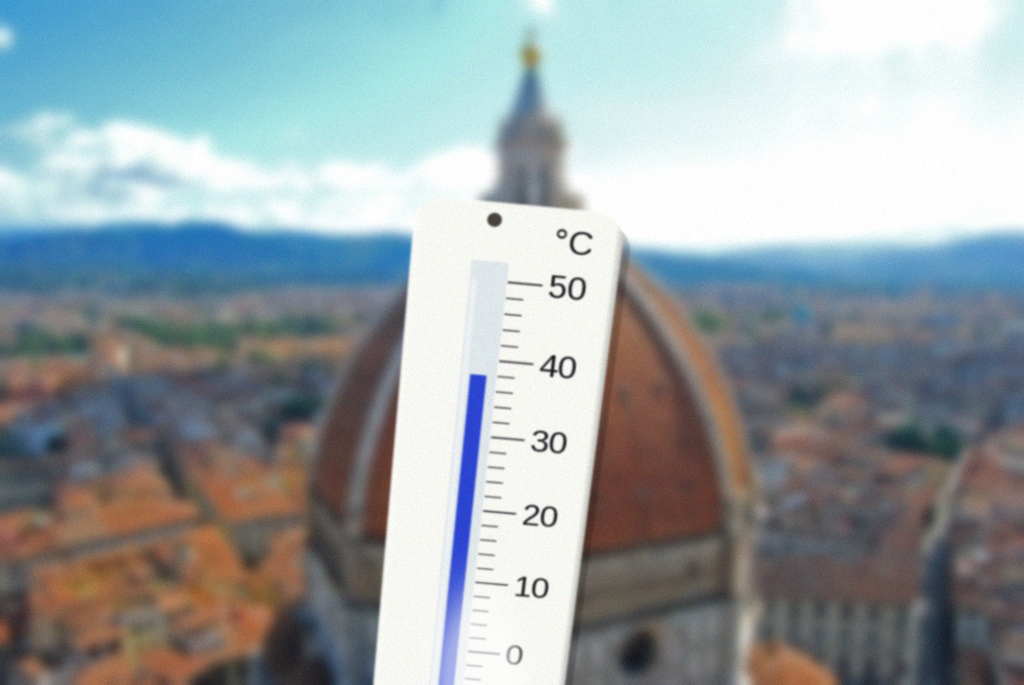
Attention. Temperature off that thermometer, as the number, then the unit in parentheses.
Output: 38 (°C)
